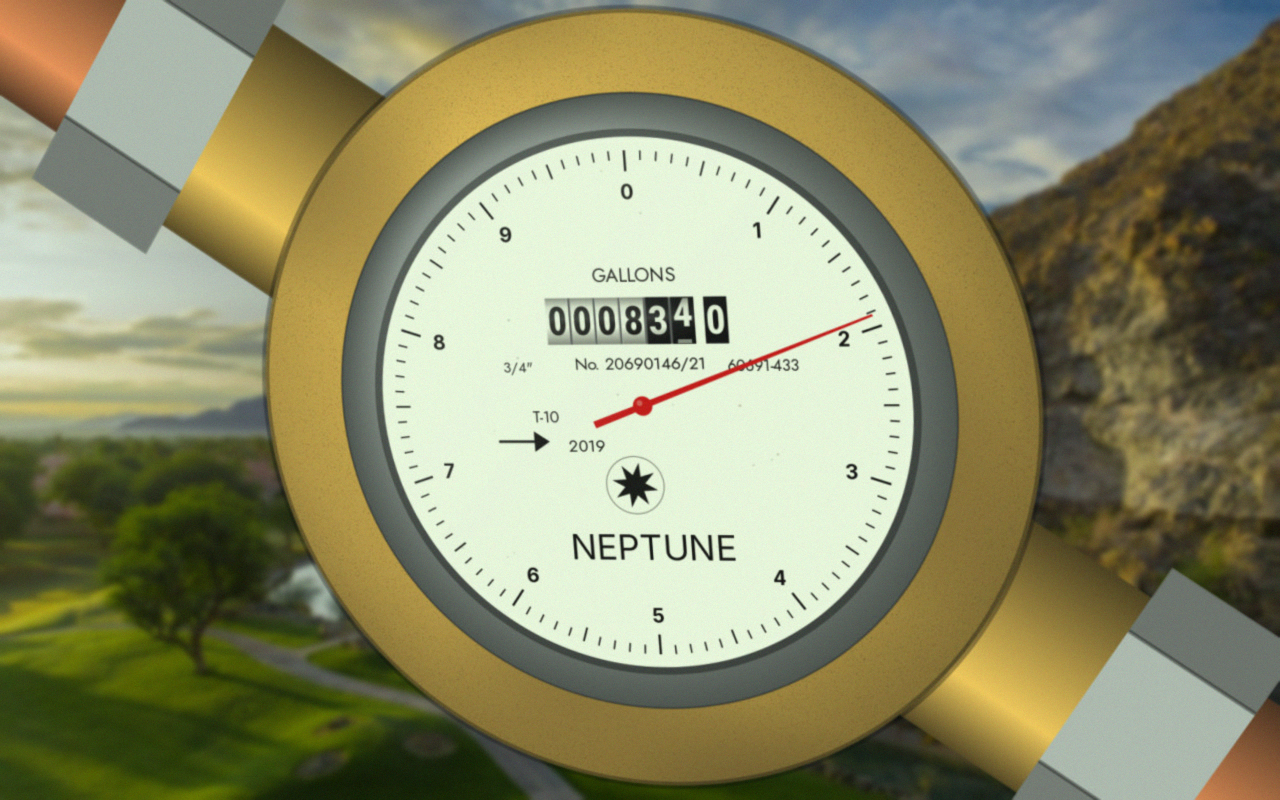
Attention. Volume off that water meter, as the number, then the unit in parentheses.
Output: 8341.9 (gal)
